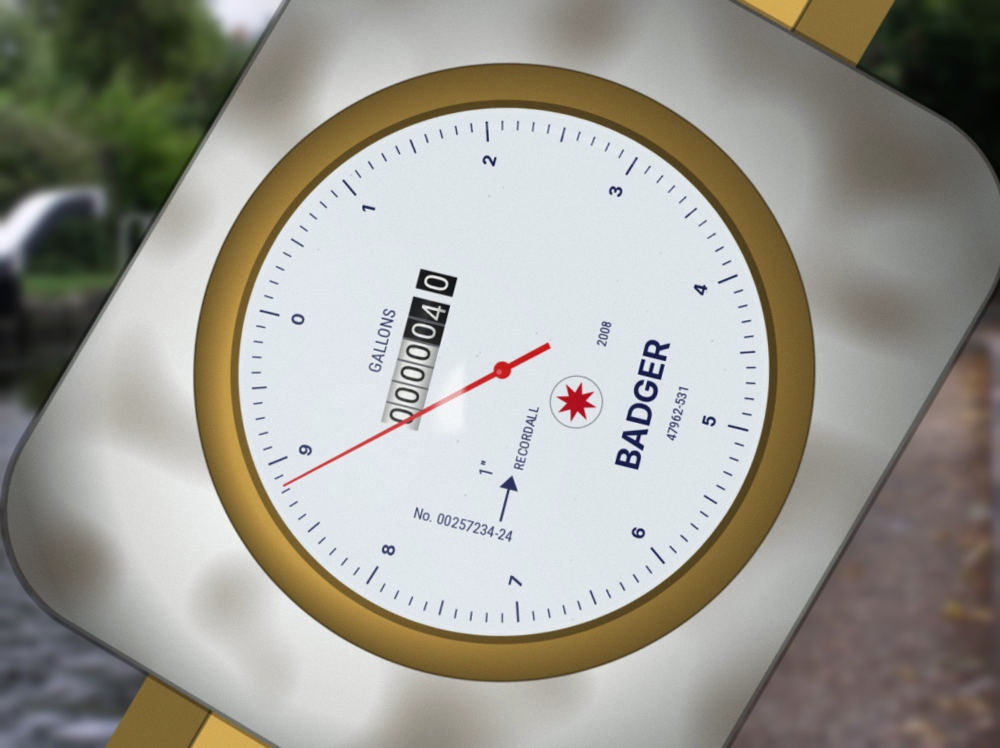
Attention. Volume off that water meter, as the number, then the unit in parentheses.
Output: 38.8 (gal)
